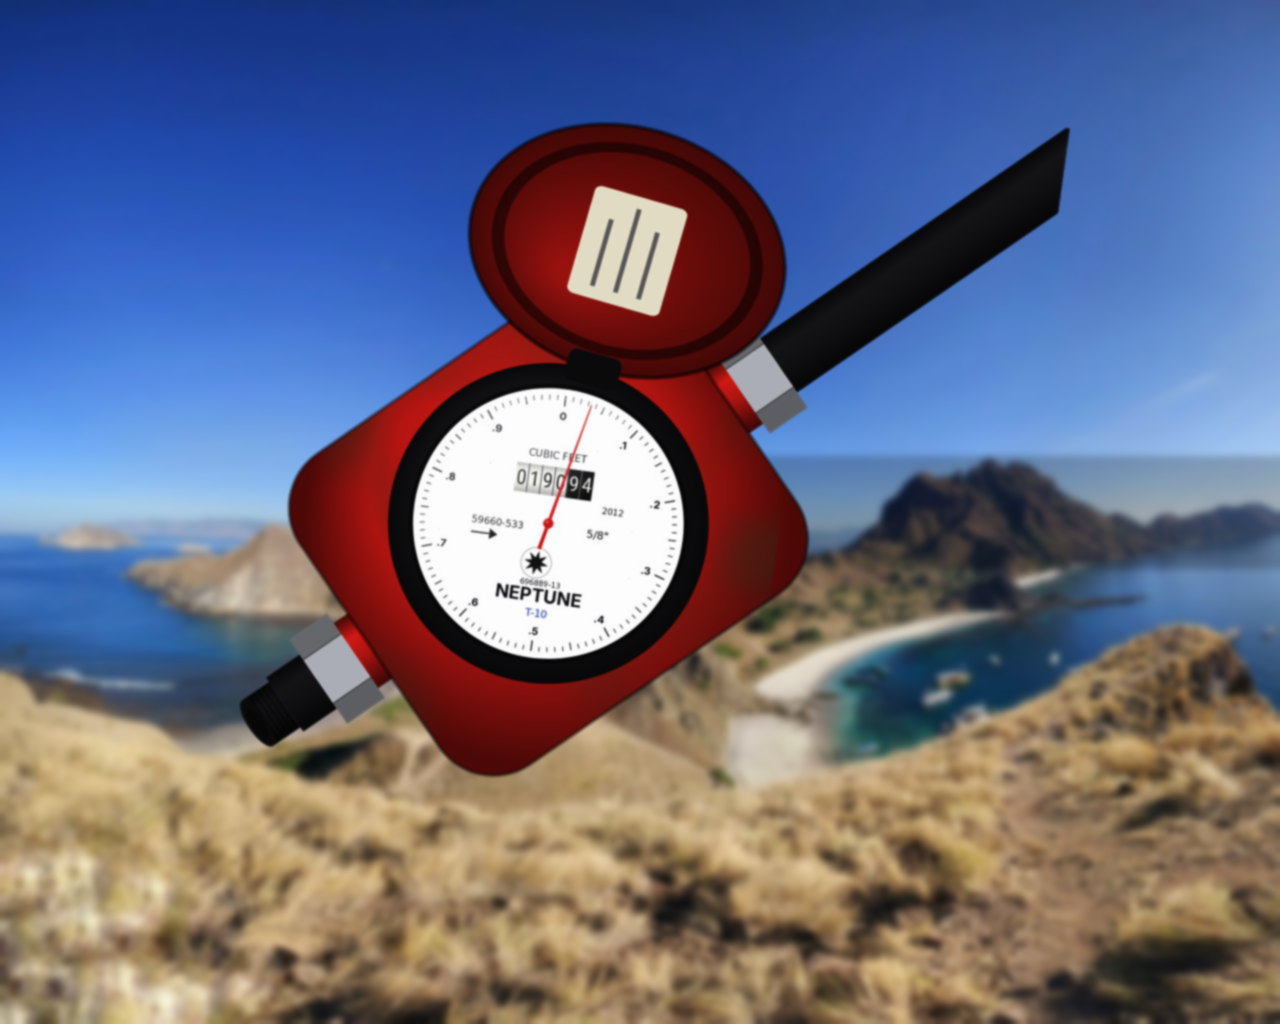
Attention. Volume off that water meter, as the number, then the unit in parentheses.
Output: 19094.03 (ft³)
